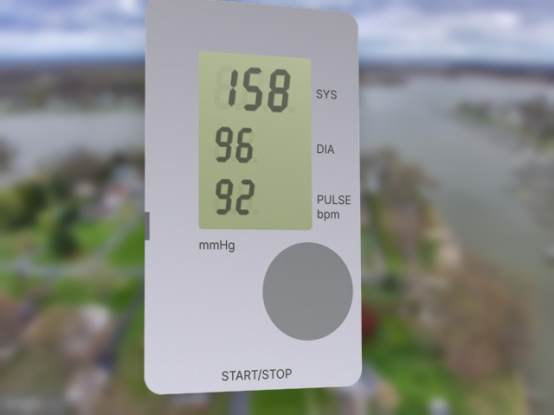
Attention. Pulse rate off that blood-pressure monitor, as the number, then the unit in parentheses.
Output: 92 (bpm)
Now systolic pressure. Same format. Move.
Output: 158 (mmHg)
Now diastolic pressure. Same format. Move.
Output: 96 (mmHg)
